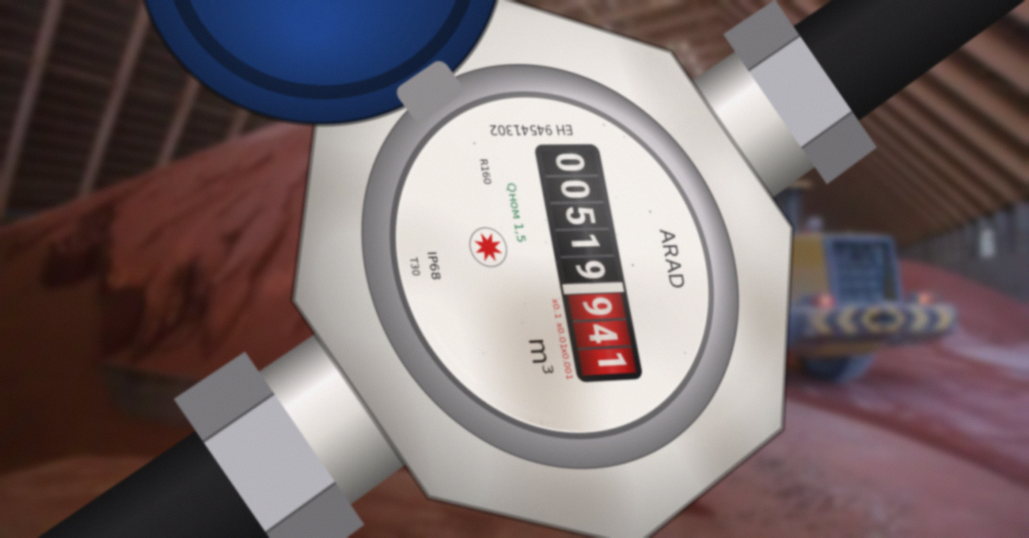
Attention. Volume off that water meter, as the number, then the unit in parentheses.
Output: 519.941 (m³)
